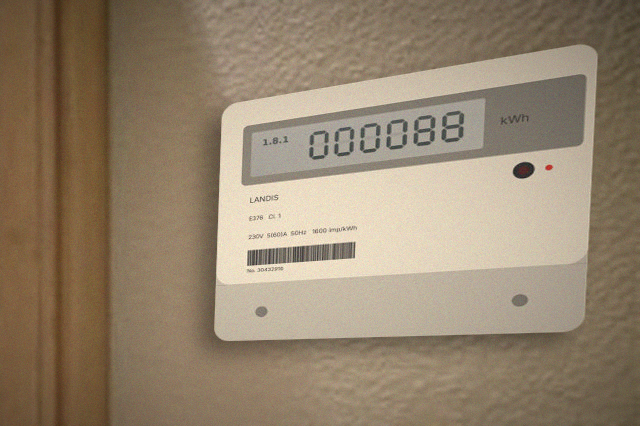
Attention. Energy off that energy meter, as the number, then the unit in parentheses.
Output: 88 (kWh)
